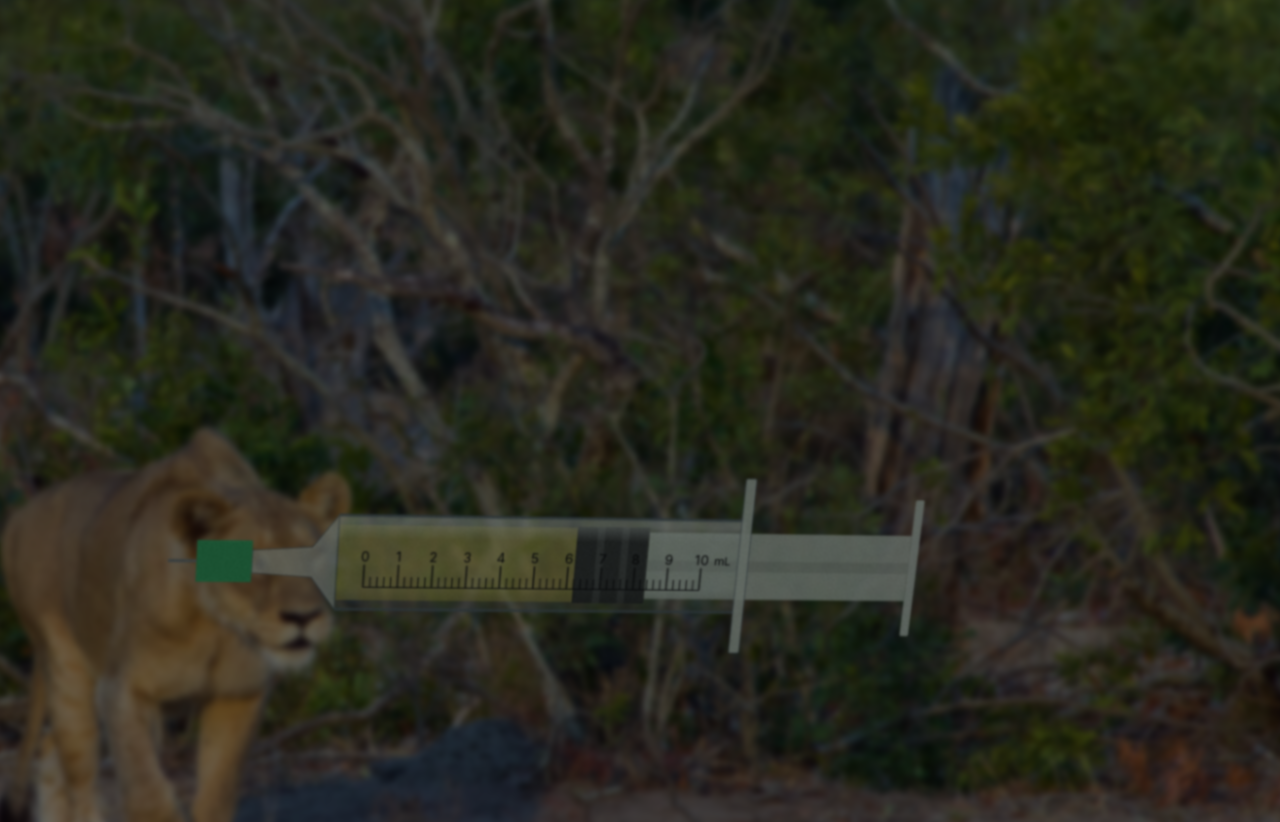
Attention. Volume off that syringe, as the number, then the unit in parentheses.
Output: 6.2 (mL)
